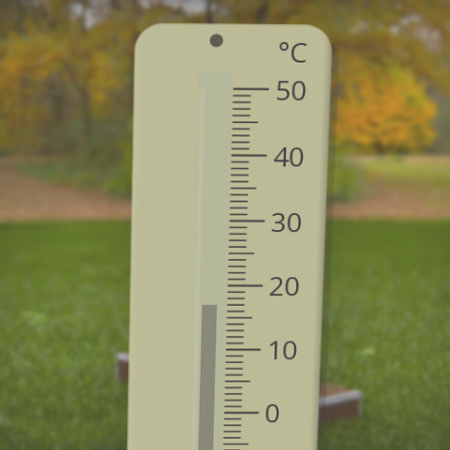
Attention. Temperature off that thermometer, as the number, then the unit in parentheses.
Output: 17 (°C)
